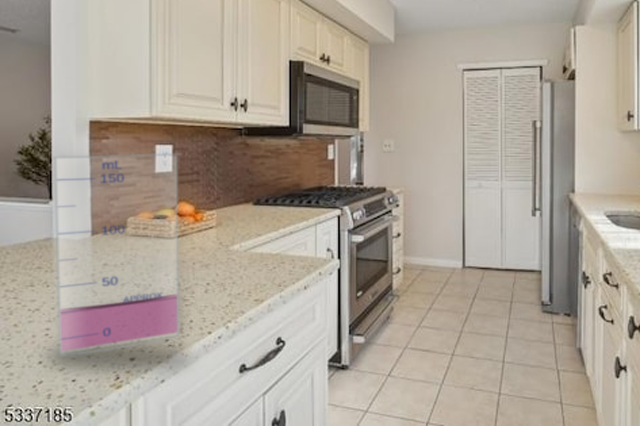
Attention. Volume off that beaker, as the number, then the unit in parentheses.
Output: 25 (mL)
